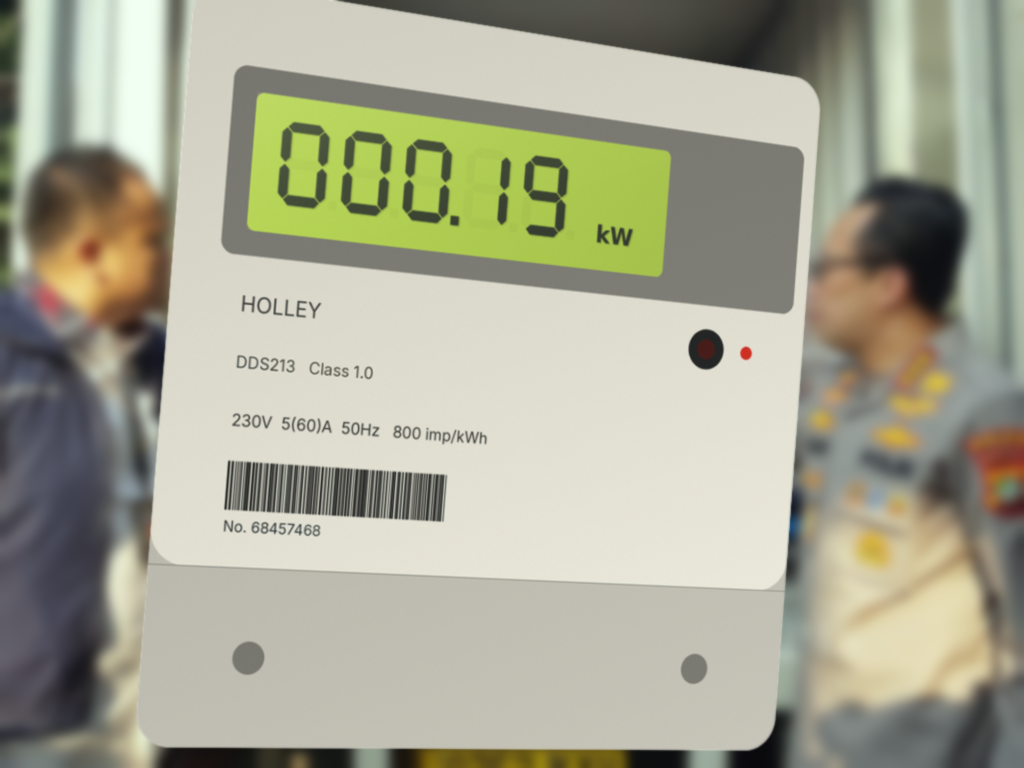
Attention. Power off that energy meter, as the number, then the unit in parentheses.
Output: 0.19 (kW)
